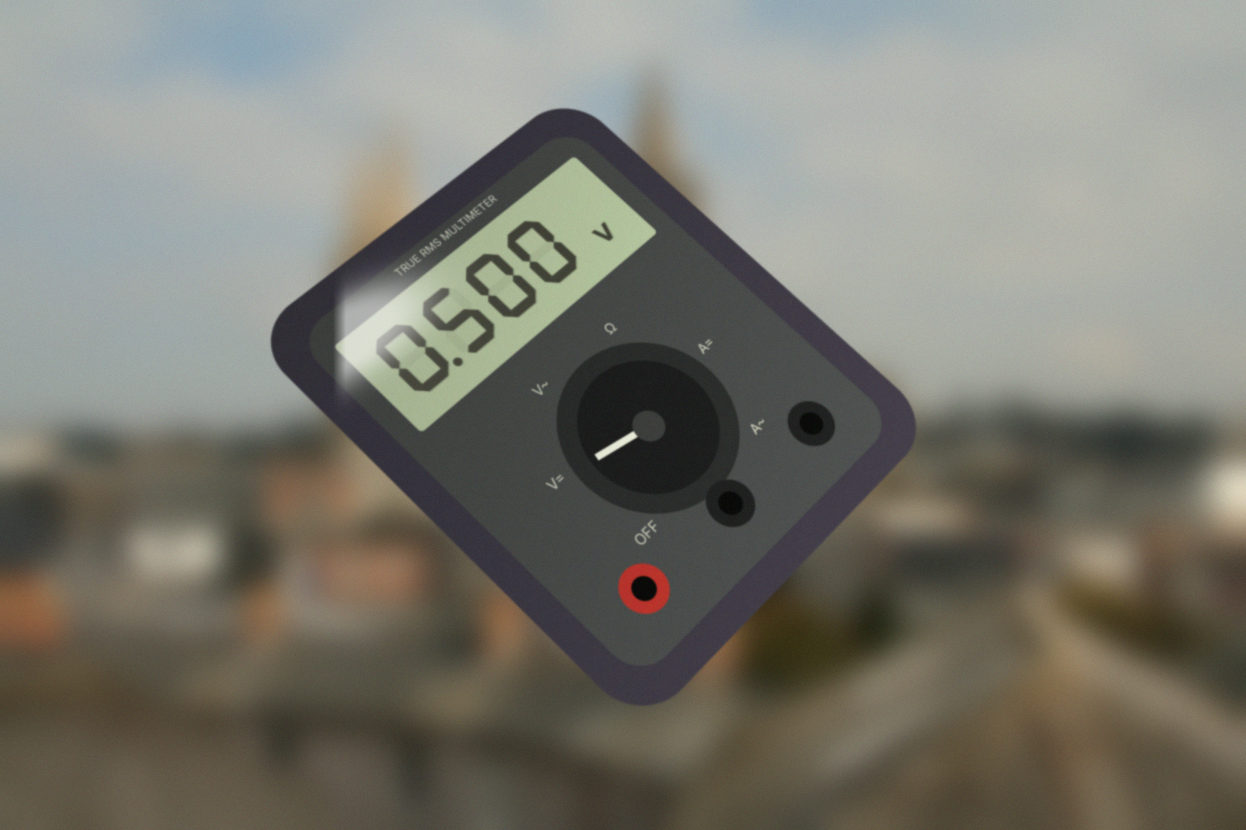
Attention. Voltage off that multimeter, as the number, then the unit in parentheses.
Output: 0.500 (V)
